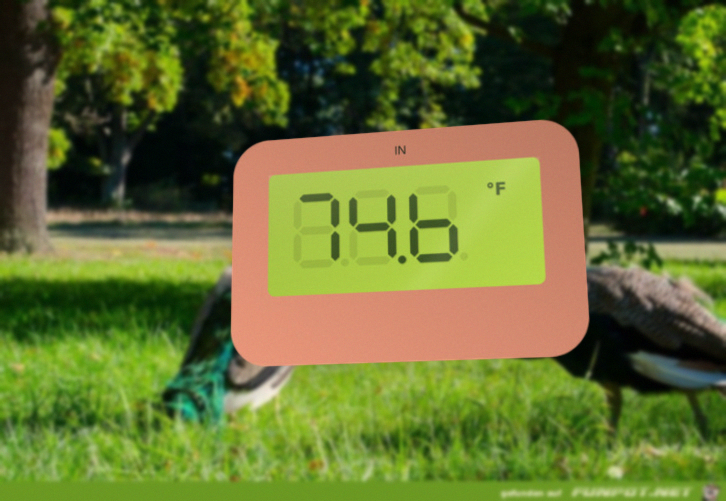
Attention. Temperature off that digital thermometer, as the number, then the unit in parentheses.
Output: 74.6 (°F)
